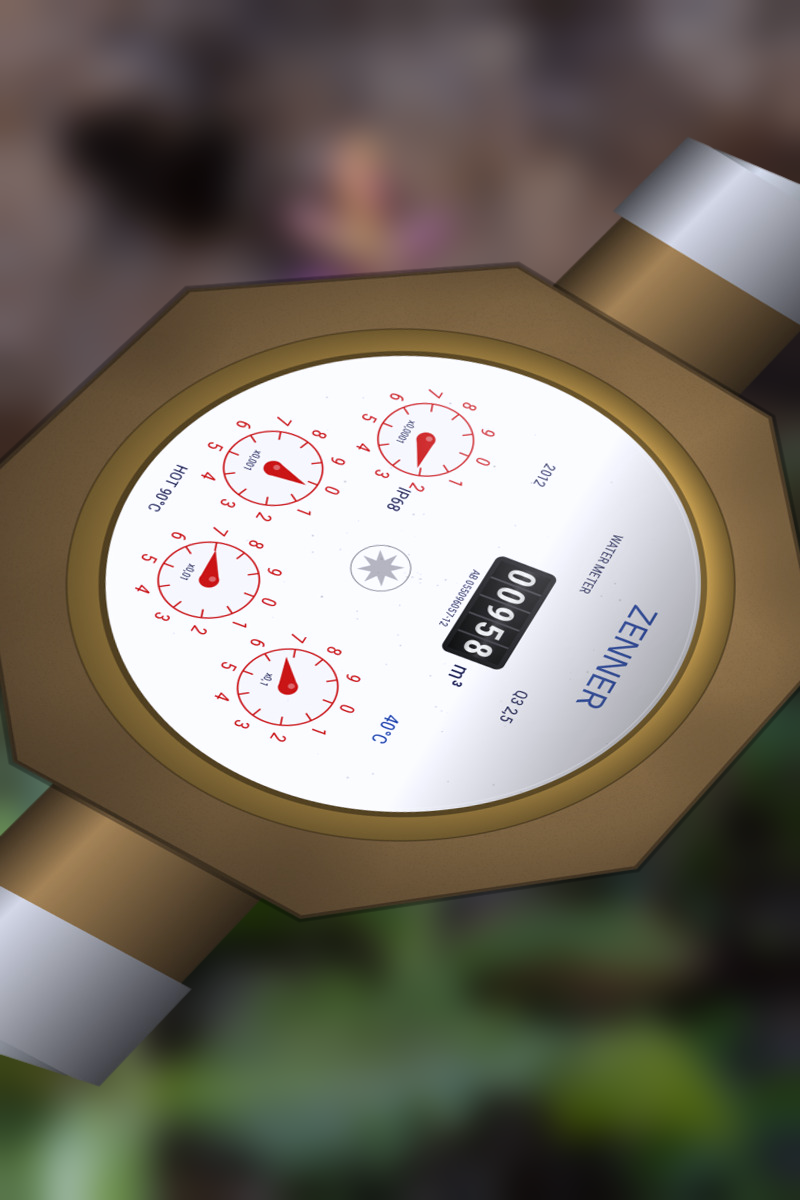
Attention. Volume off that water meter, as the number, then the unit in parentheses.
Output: 958.6702 (m³)
